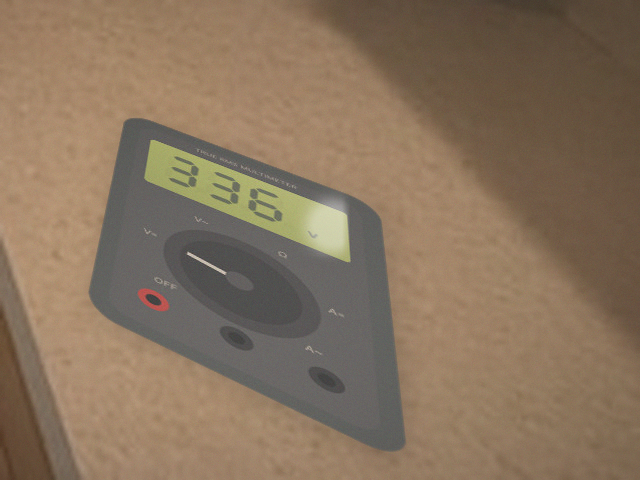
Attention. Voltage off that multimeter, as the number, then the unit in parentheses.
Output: 336 (V)
